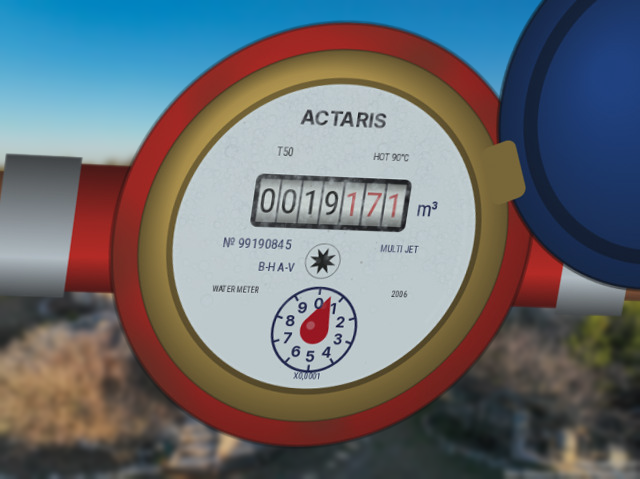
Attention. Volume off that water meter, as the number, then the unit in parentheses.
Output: 19.1710 (m³)
